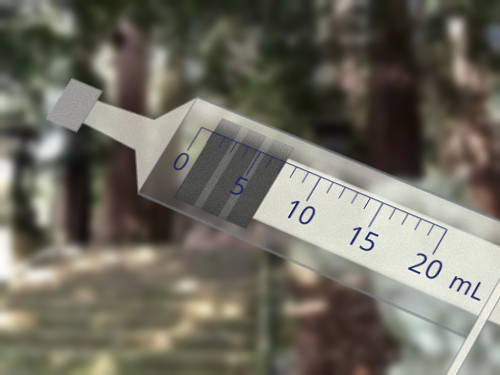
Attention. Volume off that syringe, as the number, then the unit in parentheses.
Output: 1 (mL)
